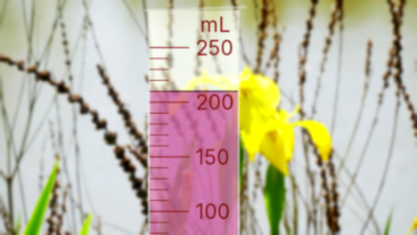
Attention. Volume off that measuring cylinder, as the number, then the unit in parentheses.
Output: 210 (mL)
